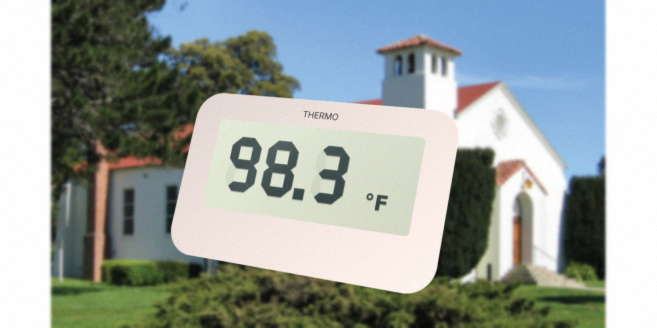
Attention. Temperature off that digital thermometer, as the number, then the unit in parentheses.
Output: 98.3 (°F)
